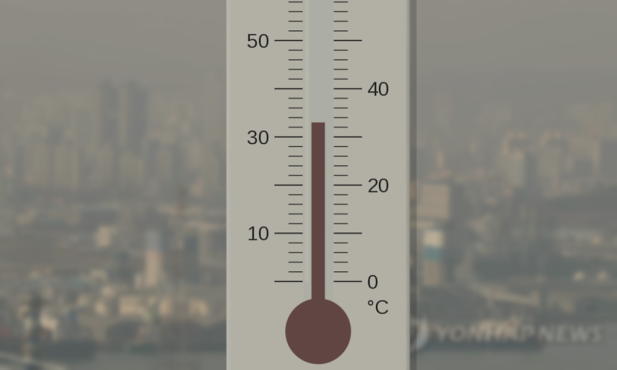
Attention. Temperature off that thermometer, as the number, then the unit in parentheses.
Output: 33 (°C)
